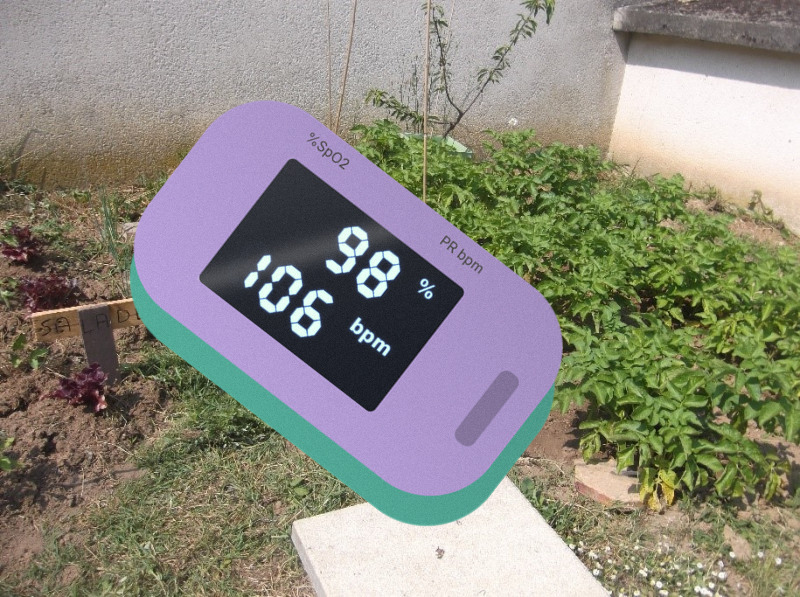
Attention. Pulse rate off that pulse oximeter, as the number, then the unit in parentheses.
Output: 106 (bpm)
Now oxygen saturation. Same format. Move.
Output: 98 (%)
